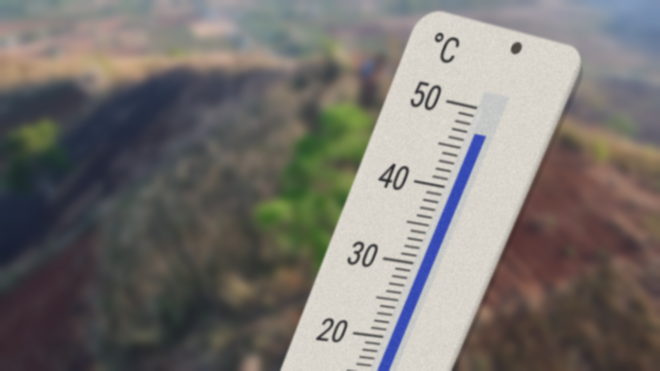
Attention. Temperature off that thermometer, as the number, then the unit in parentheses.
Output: 47 (°C)
